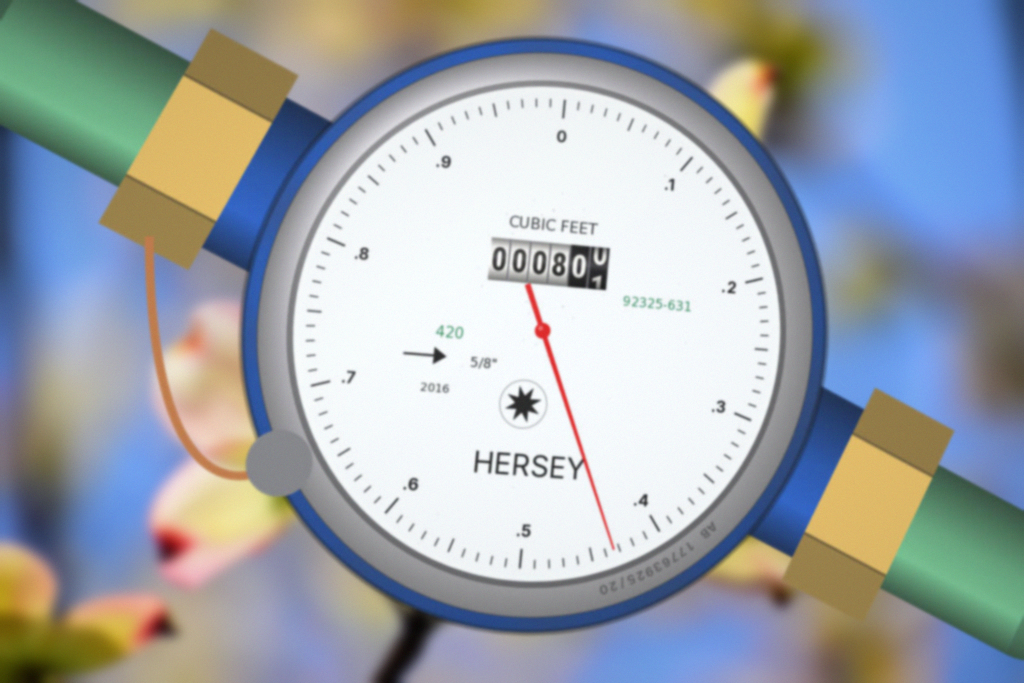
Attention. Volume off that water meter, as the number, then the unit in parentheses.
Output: 800.43 (ft³)
